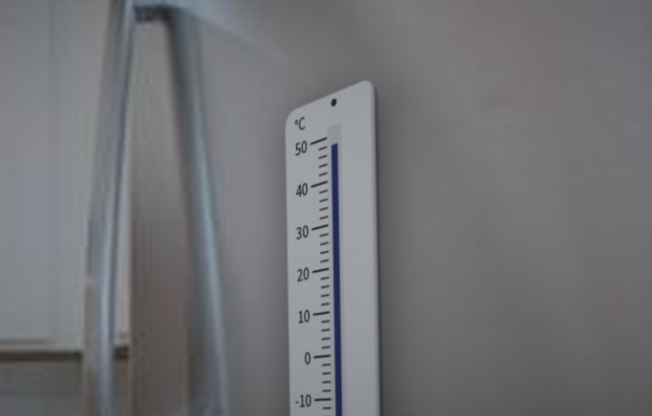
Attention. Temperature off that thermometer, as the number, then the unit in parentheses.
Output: 48 (°C)
